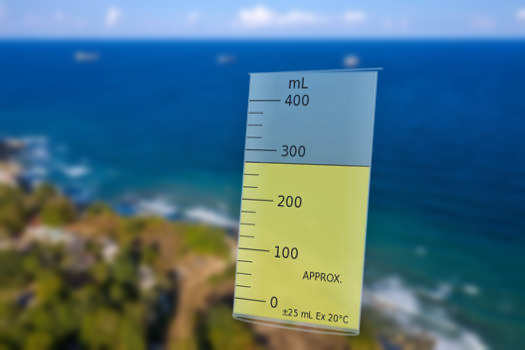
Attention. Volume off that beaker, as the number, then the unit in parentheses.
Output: 275 (mL)
